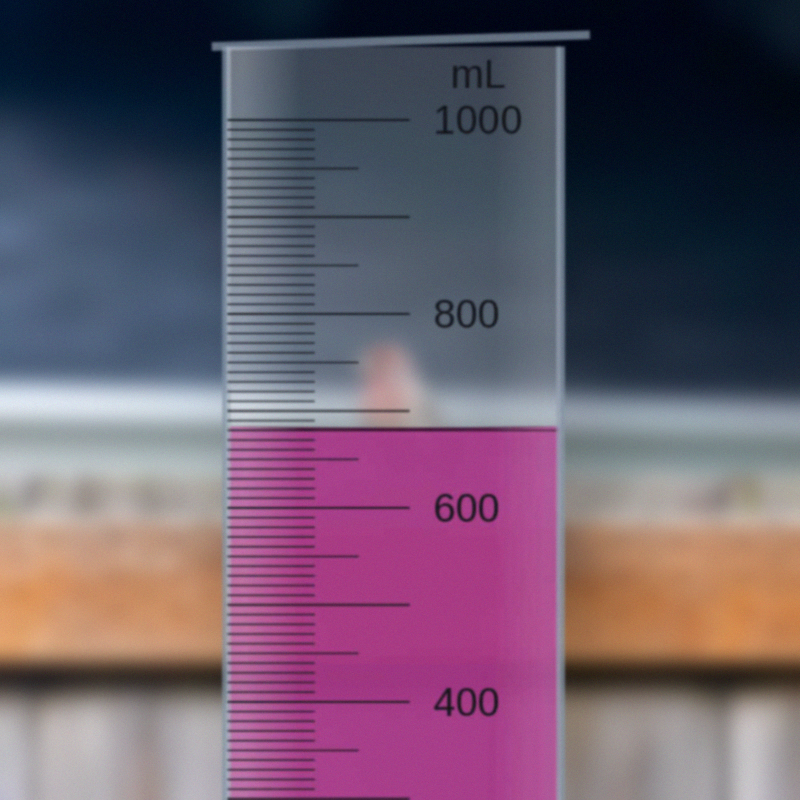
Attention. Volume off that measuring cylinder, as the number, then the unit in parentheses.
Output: 680 (mL)
